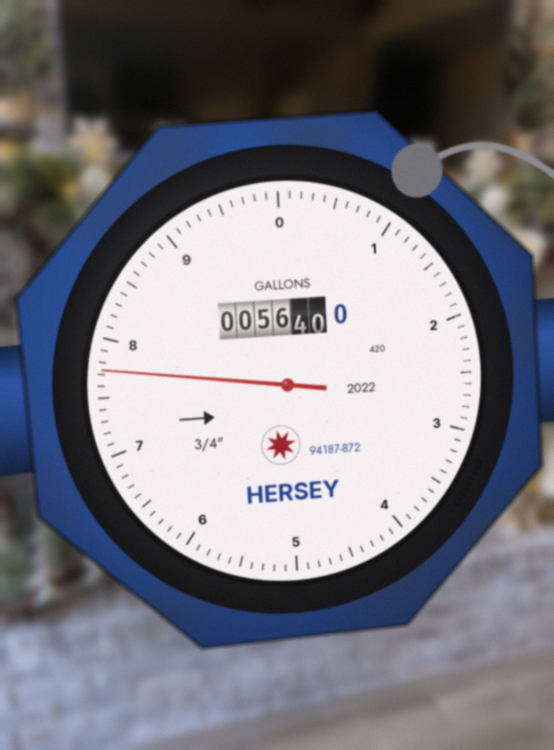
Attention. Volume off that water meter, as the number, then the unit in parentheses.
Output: 56397.7 (gal)
